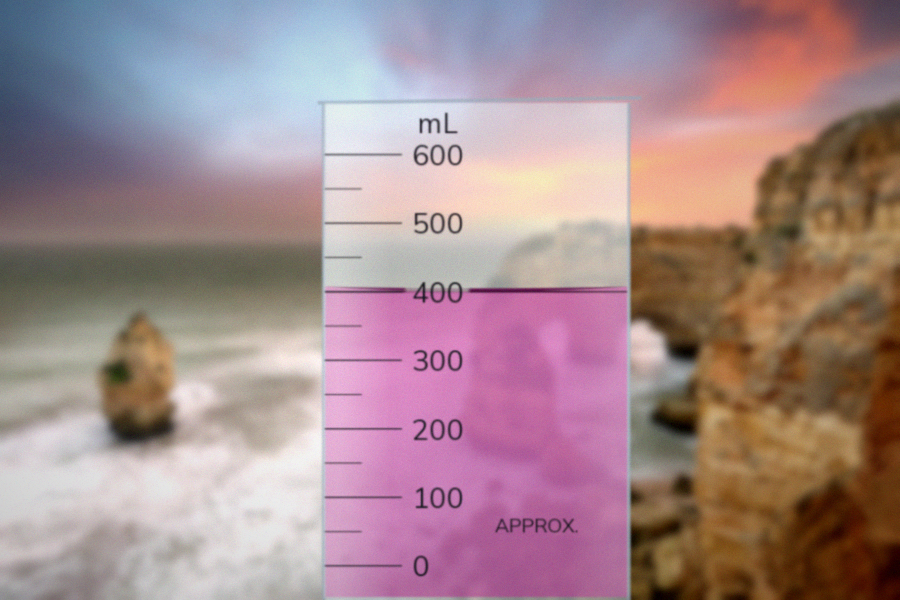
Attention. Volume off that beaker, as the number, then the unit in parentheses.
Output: 400 (mL)
